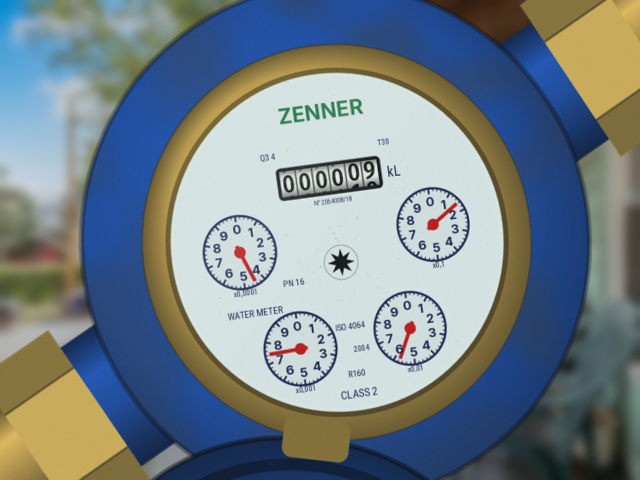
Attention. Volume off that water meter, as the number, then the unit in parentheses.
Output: 9.1574 (kL)
